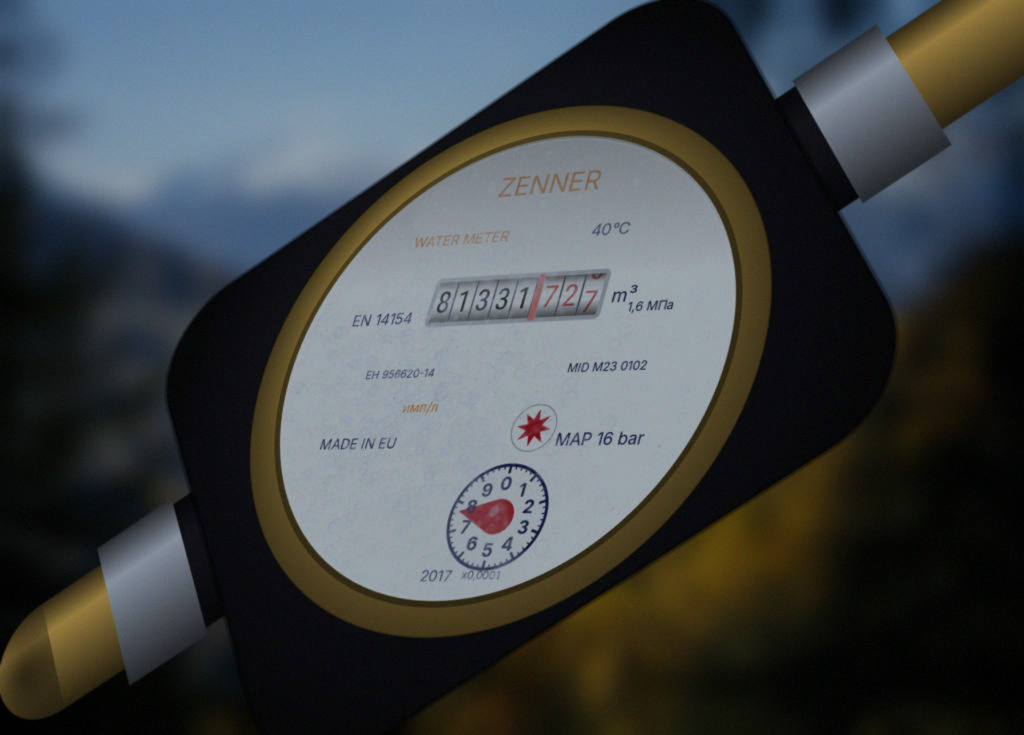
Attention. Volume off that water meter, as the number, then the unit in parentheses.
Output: 81331.7267 (m³)
